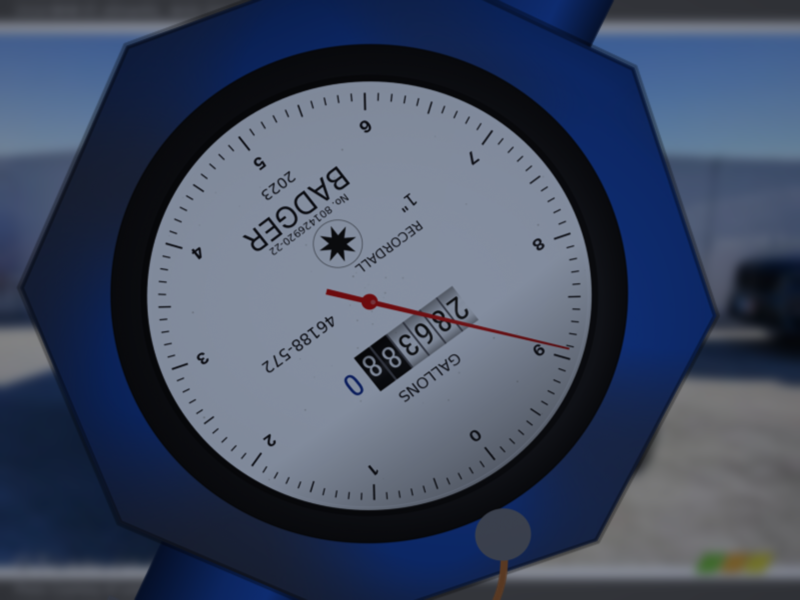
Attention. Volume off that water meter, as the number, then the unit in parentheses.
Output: 2863878.9 (gal)
